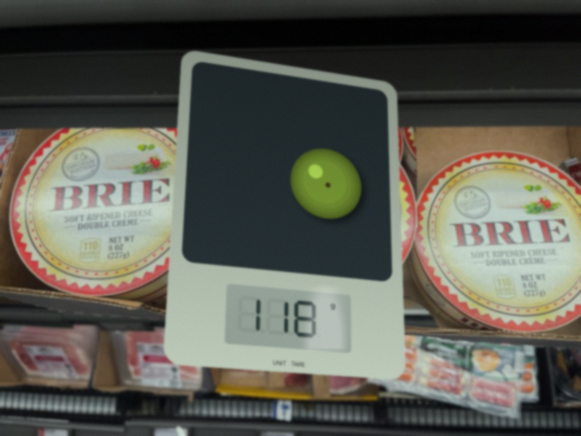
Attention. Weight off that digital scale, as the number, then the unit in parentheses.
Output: 118 (g)
